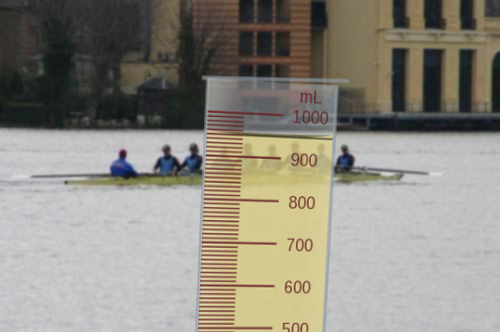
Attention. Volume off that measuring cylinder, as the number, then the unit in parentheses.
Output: 950 (mL)
